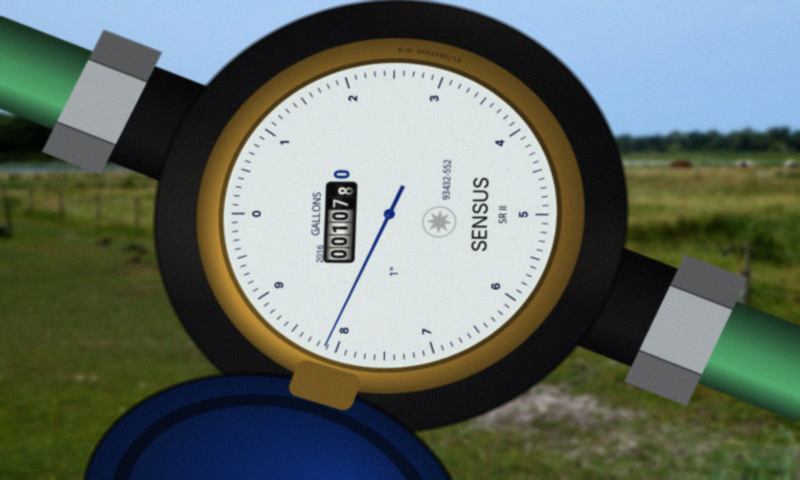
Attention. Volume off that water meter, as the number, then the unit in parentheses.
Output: 10778.1 (gal)
